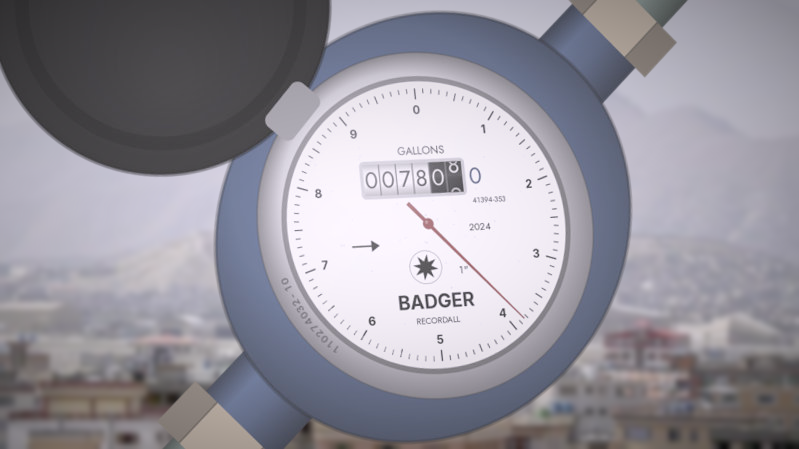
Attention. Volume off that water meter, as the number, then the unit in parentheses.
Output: 78083.8 (gal)
